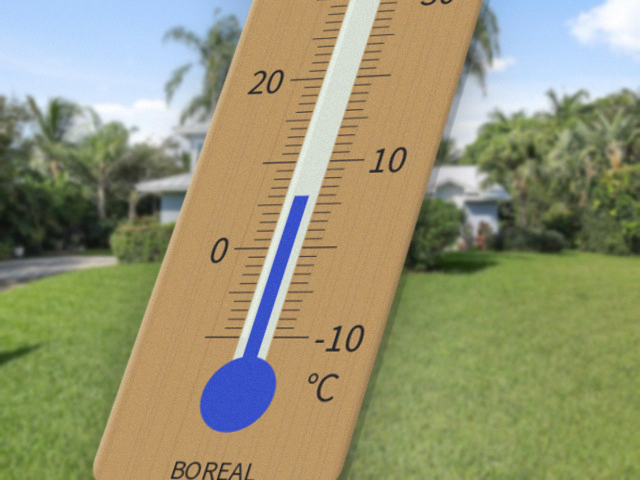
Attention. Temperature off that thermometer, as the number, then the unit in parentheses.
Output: 6 (°C)
